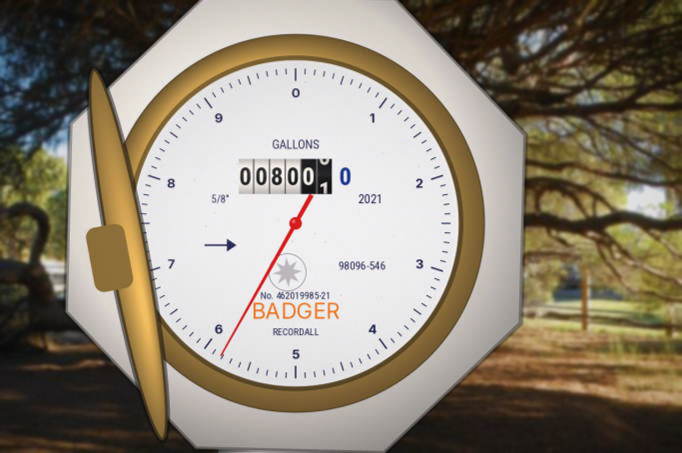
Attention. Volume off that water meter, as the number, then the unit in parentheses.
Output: 80005.8 (gal)
